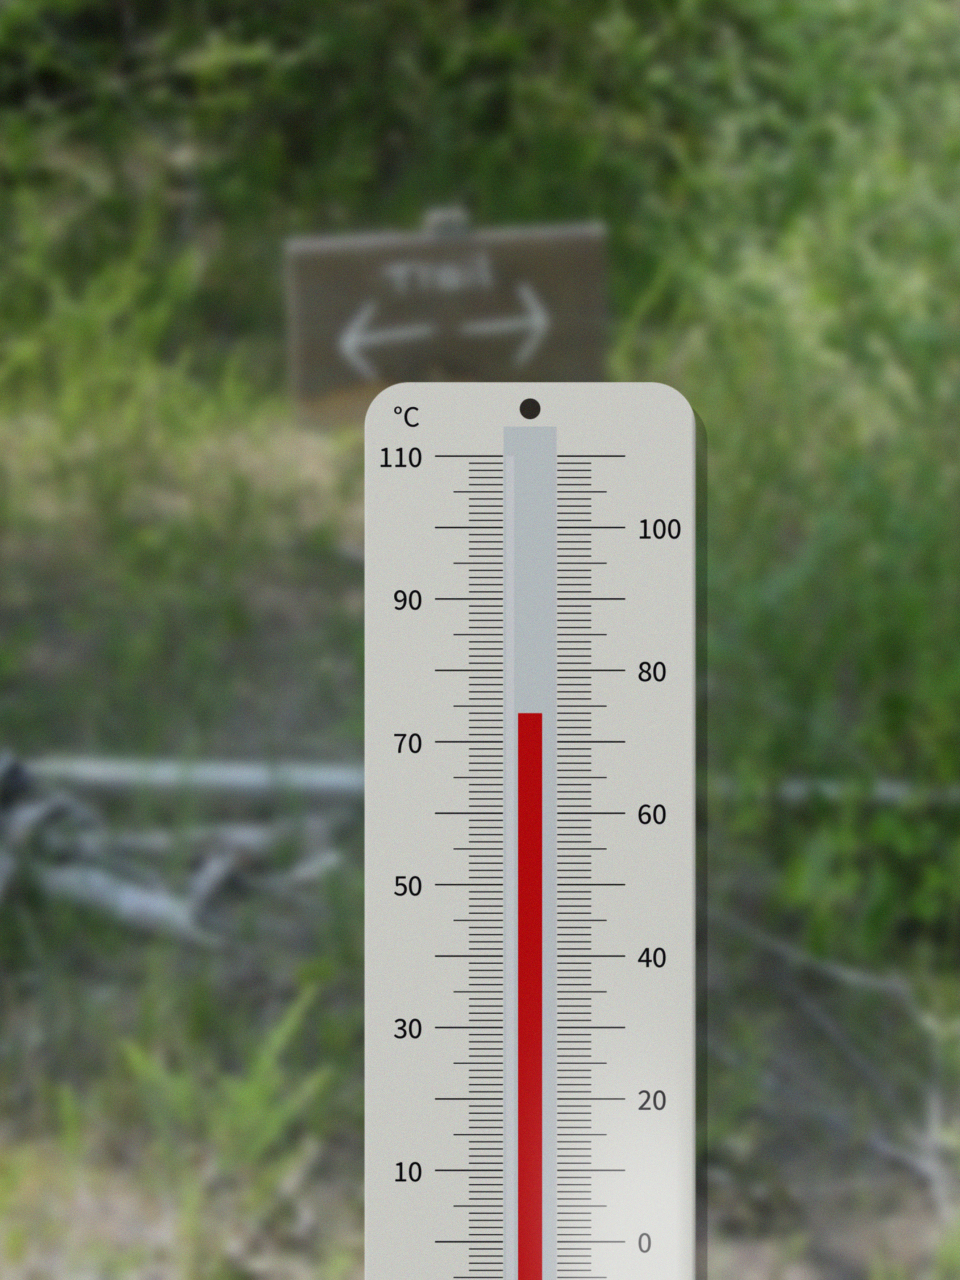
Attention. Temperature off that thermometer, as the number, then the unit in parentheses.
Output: 74 (°C)
